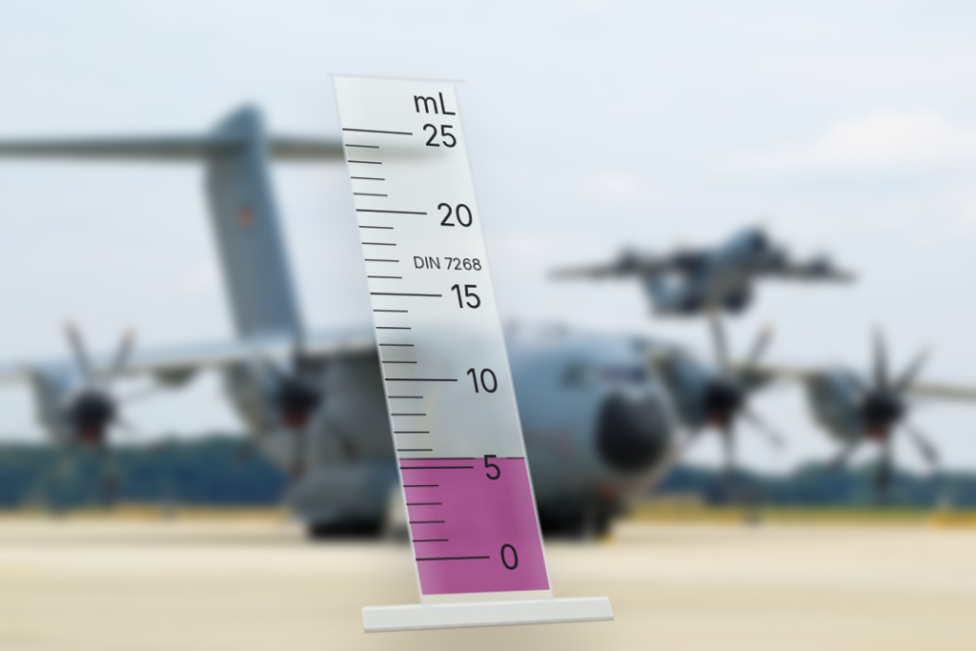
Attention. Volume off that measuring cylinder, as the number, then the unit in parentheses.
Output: 5.5 (mL)
